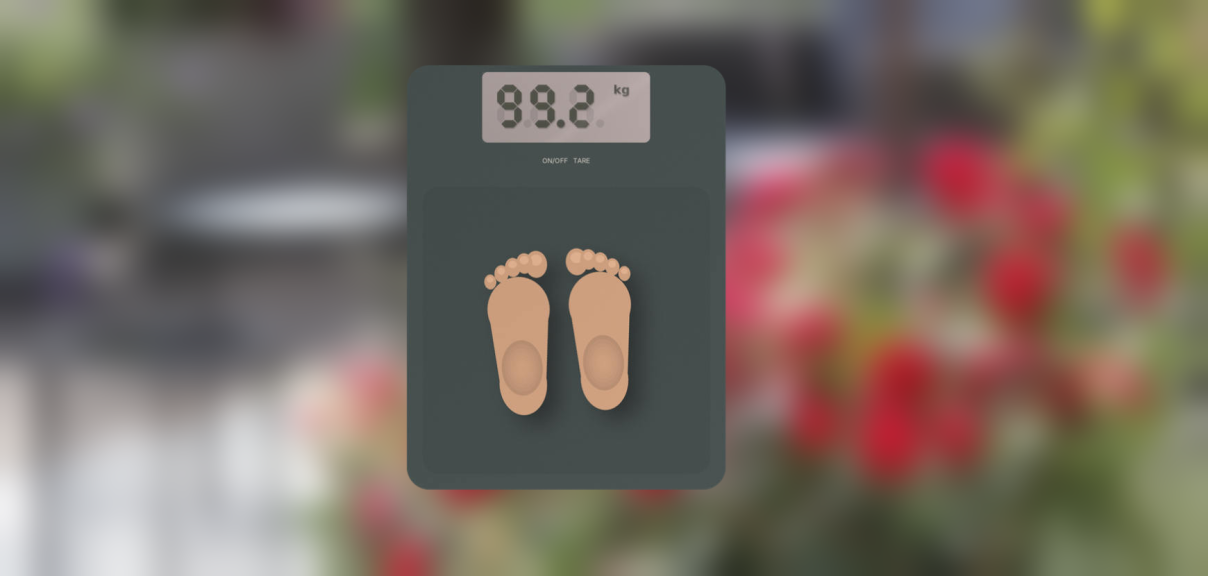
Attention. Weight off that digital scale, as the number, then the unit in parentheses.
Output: 99.2 (kg)
